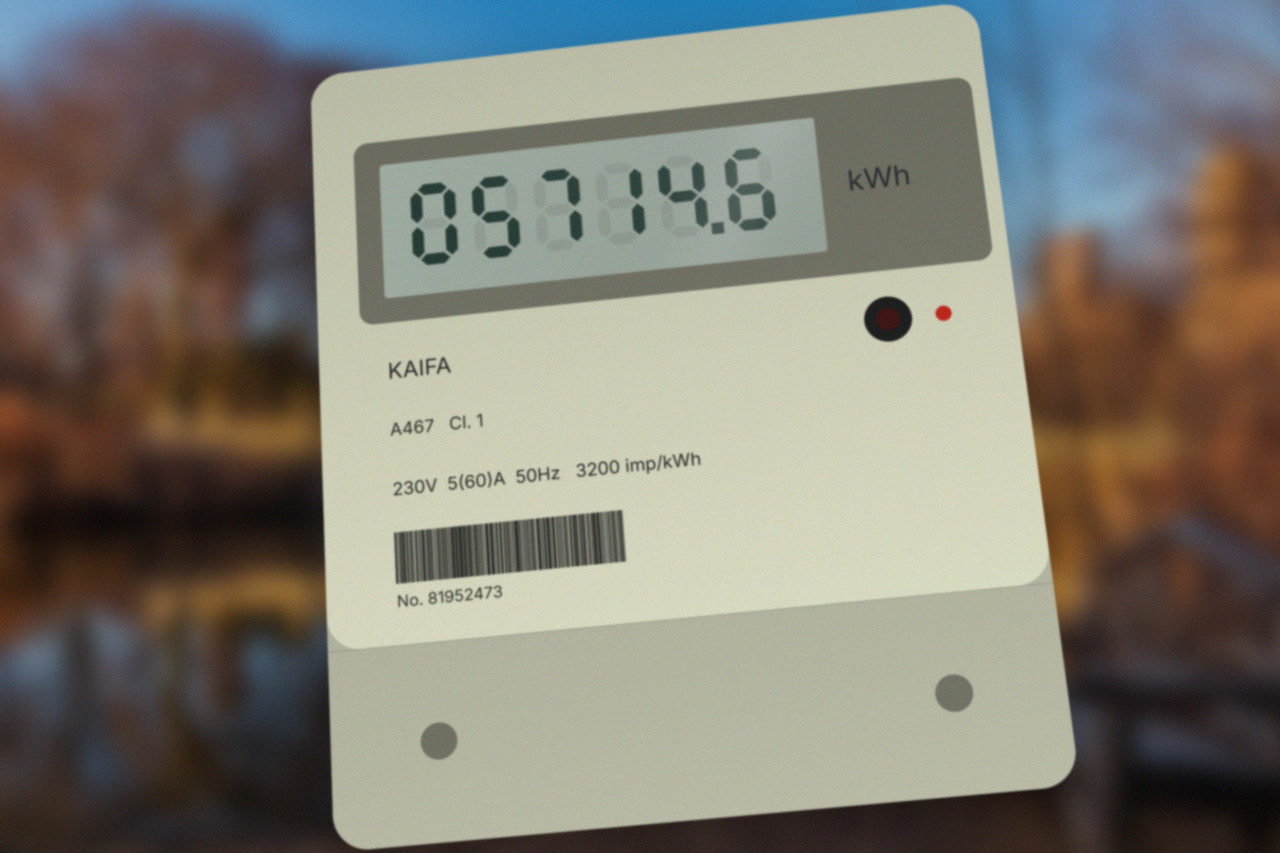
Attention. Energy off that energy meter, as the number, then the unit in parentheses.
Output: 5714.6 (kWh)
